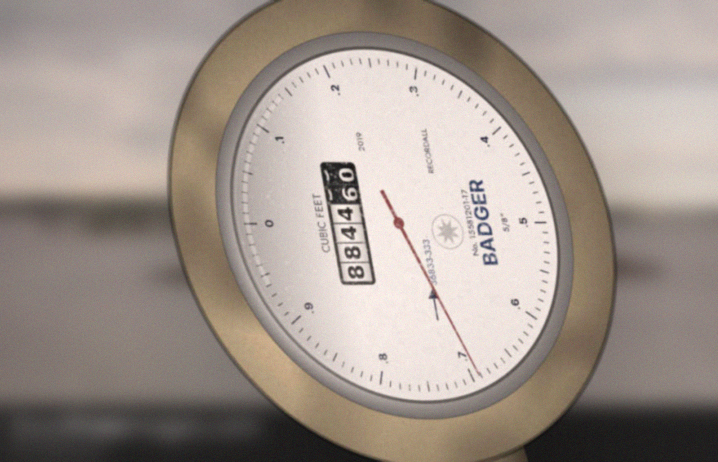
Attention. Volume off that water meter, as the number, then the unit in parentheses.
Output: 884459.69 (ft³)
